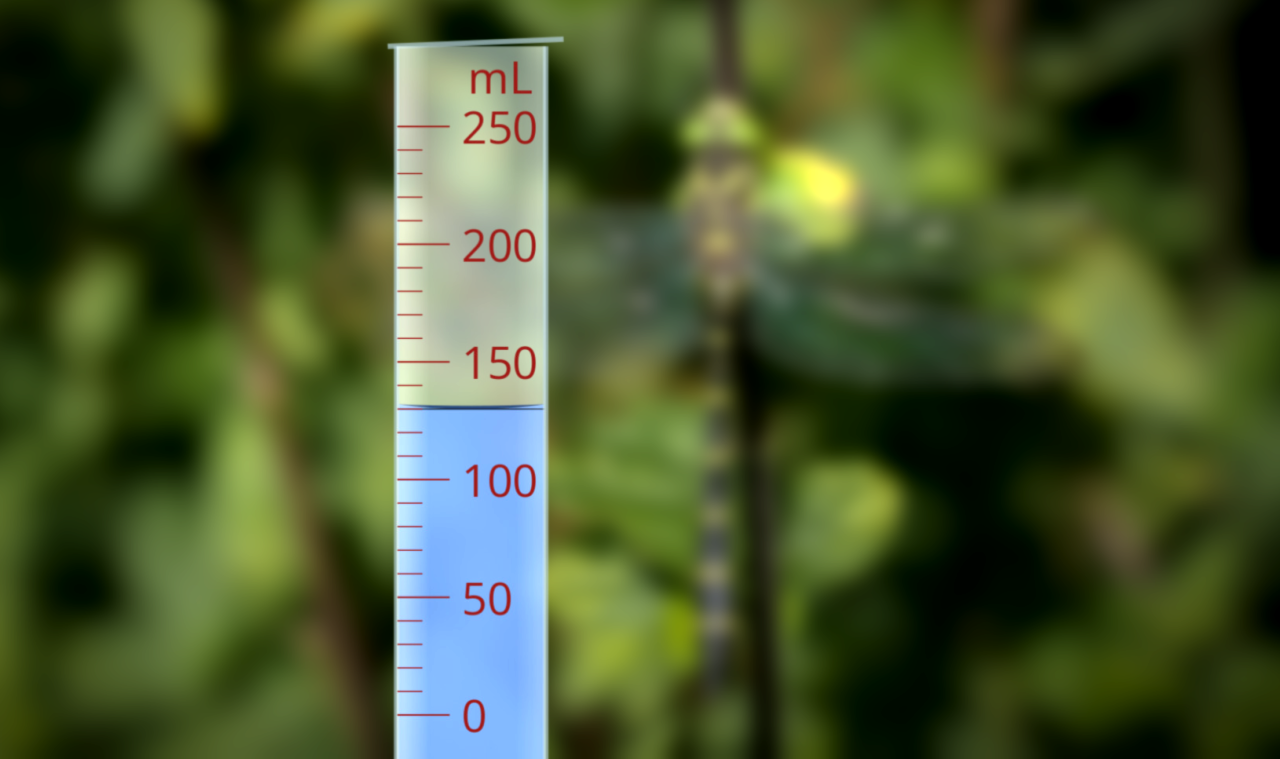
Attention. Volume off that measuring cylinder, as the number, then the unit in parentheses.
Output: 130 (mL)
